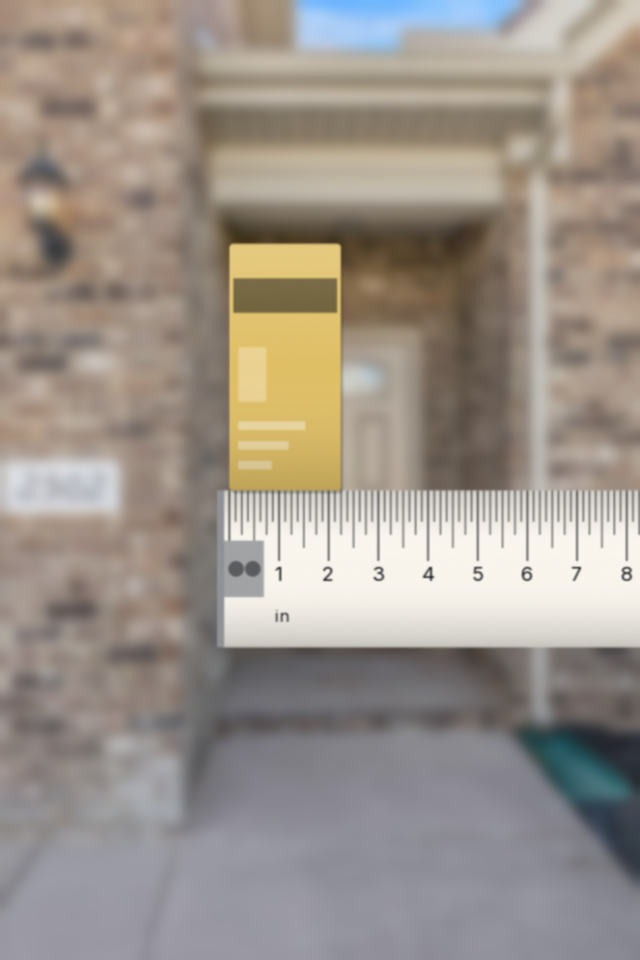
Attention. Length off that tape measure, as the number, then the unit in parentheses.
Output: 2.25 (in)
